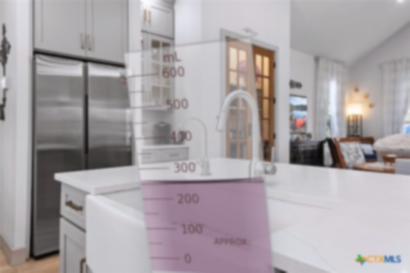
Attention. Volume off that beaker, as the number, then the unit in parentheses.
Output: 250 (mL)
